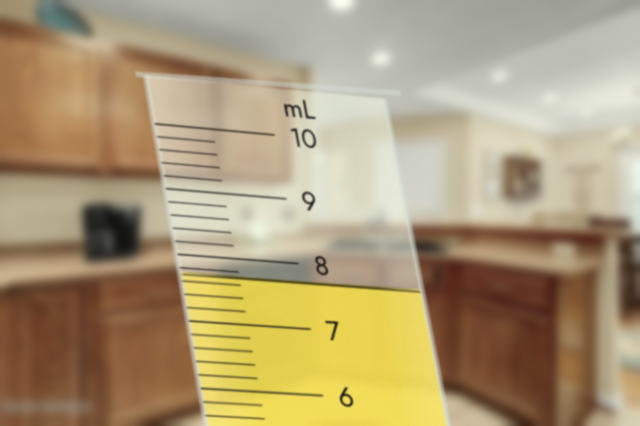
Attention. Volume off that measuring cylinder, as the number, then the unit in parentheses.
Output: 7.7 (mL)
